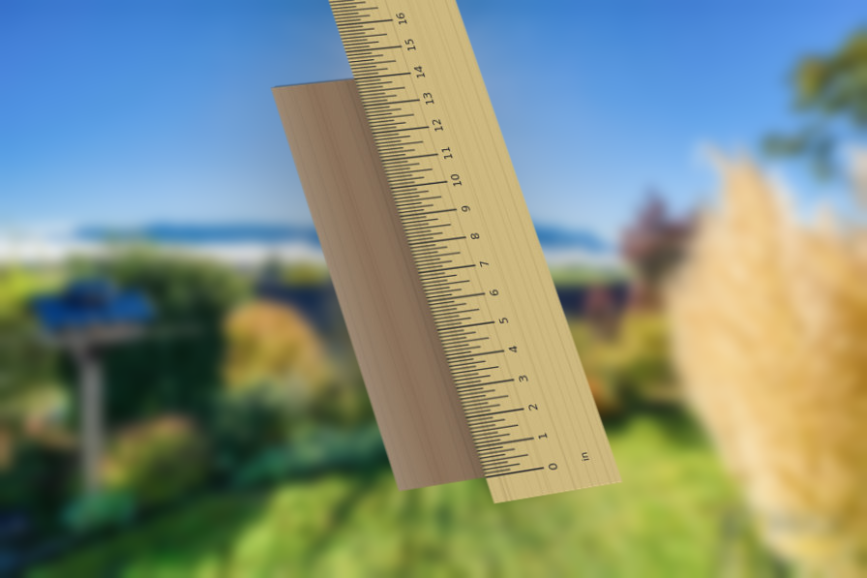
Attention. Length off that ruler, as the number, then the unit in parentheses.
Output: 14 (in)
